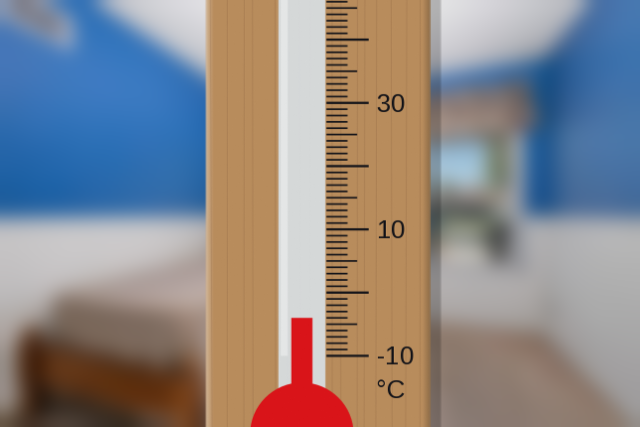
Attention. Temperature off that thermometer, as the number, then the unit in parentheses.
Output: -4 (°C)
